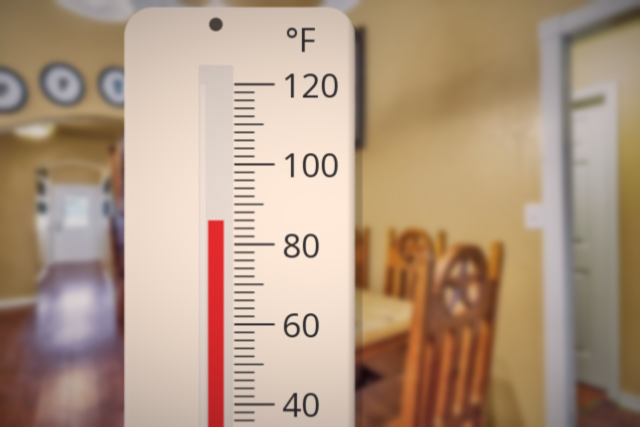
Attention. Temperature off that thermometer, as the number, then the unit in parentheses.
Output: 86 (°F)
